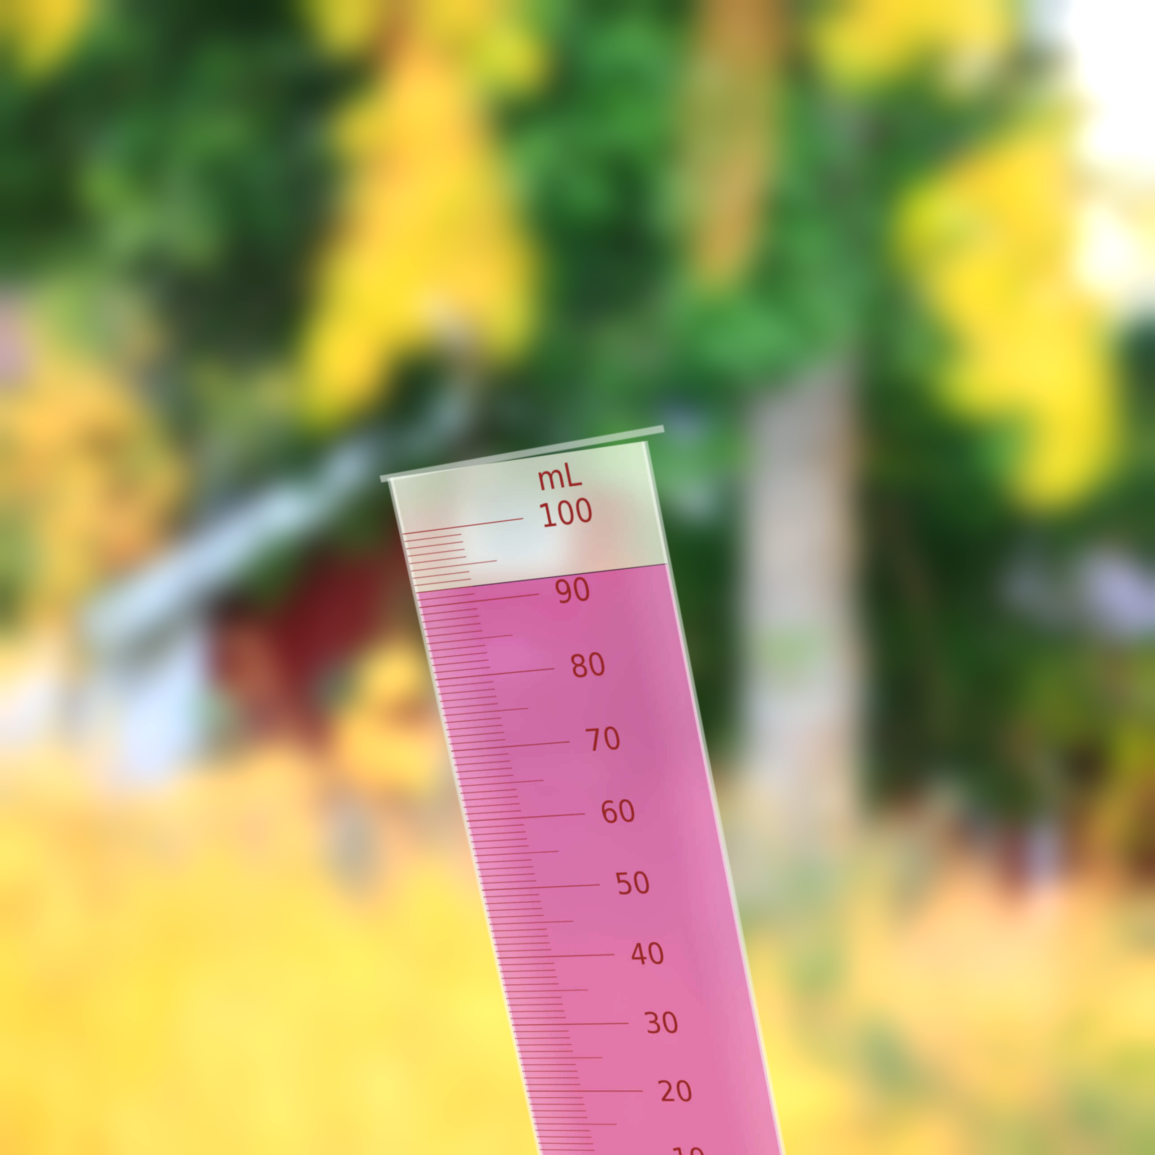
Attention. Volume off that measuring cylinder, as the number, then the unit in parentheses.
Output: 92 (mL)
